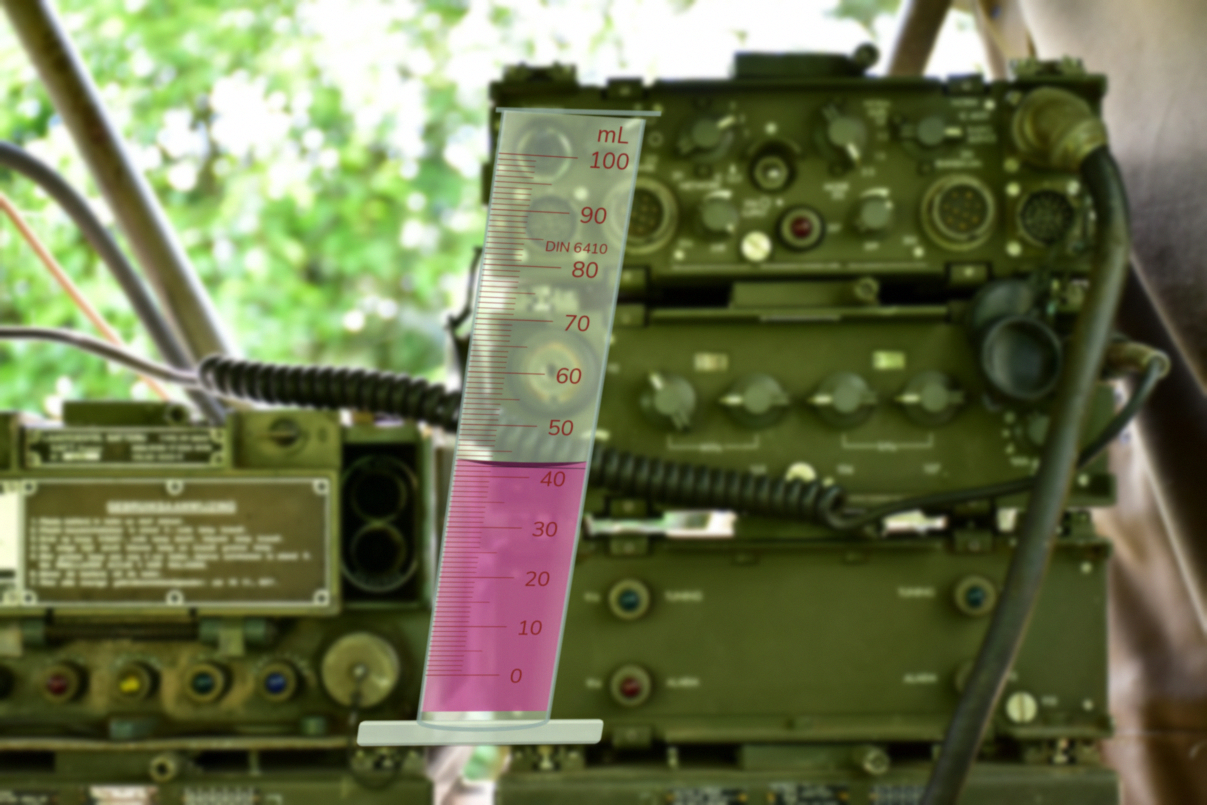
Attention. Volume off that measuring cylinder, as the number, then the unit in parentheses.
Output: 42 (mL)
